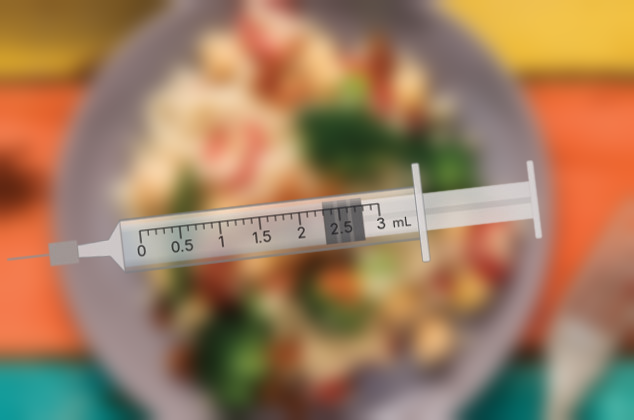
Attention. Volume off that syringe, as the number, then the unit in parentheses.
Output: 2.3 (mL)
